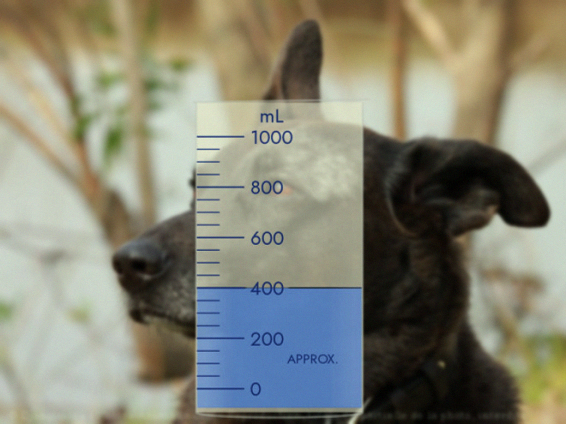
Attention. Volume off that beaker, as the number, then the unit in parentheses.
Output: 400 (mL)
